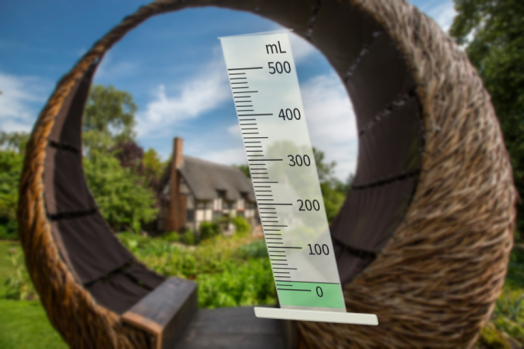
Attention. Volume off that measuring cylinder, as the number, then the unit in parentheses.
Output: 20 (mL)
